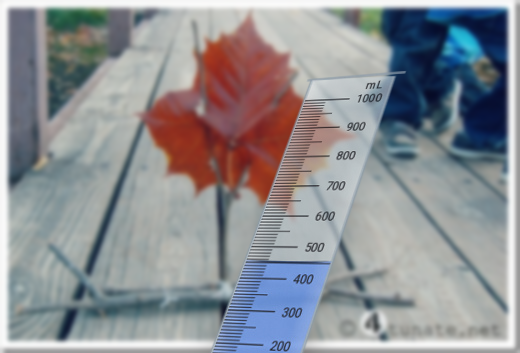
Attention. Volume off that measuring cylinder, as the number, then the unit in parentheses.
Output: 450 (mL)
